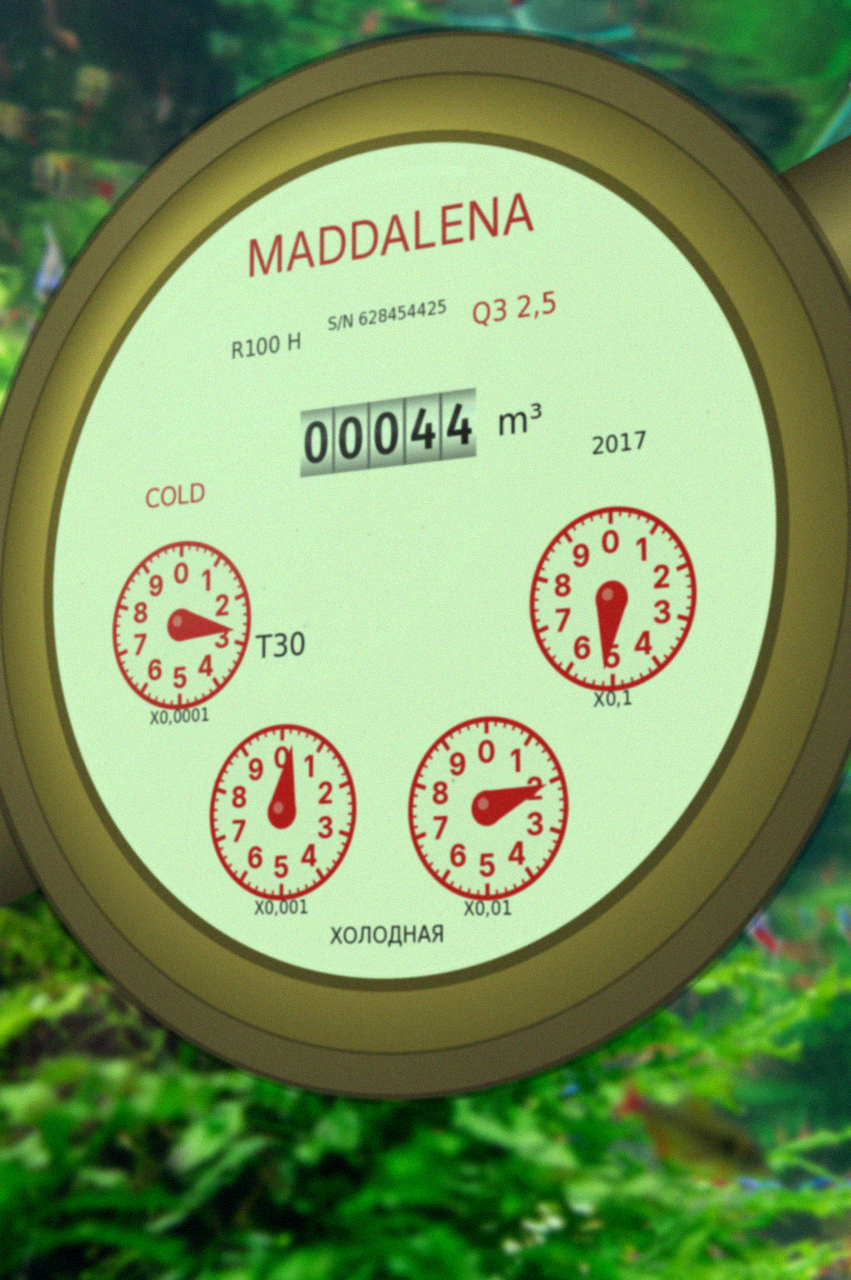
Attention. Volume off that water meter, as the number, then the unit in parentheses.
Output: 44.5202 (m³)
